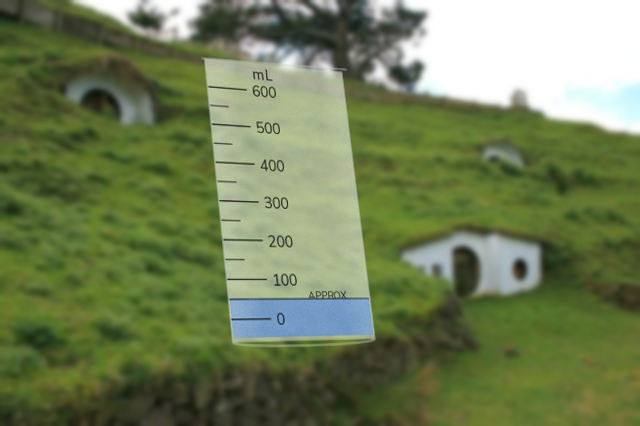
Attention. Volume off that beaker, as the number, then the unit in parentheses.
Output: 50 (mL)
